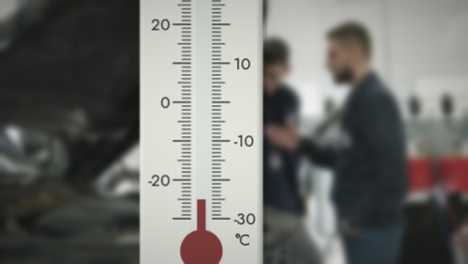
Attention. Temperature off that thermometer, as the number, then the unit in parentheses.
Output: -25 (°C)
